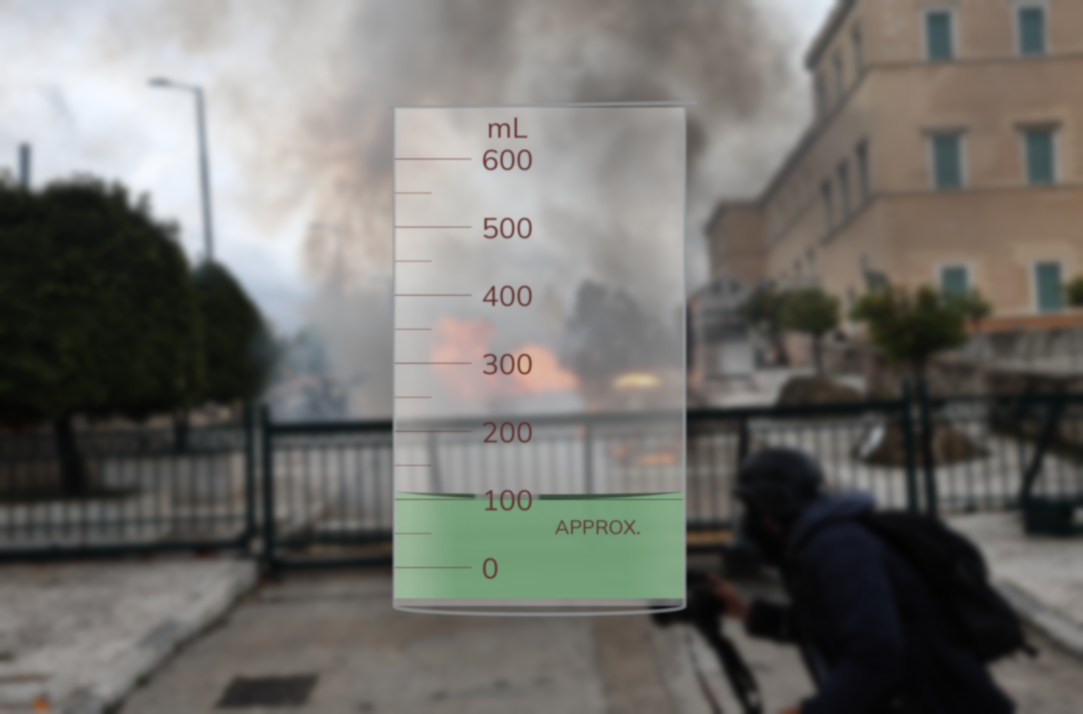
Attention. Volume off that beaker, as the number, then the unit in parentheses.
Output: 100 (mL)
